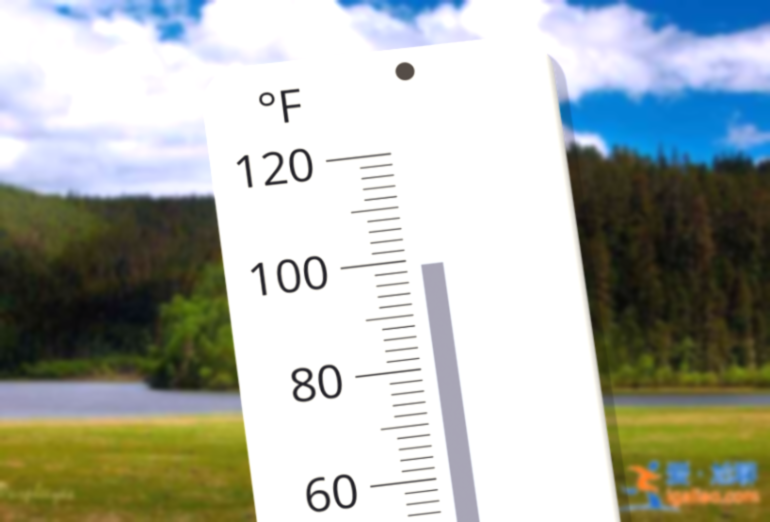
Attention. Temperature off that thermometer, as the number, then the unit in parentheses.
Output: 99 (°F)
